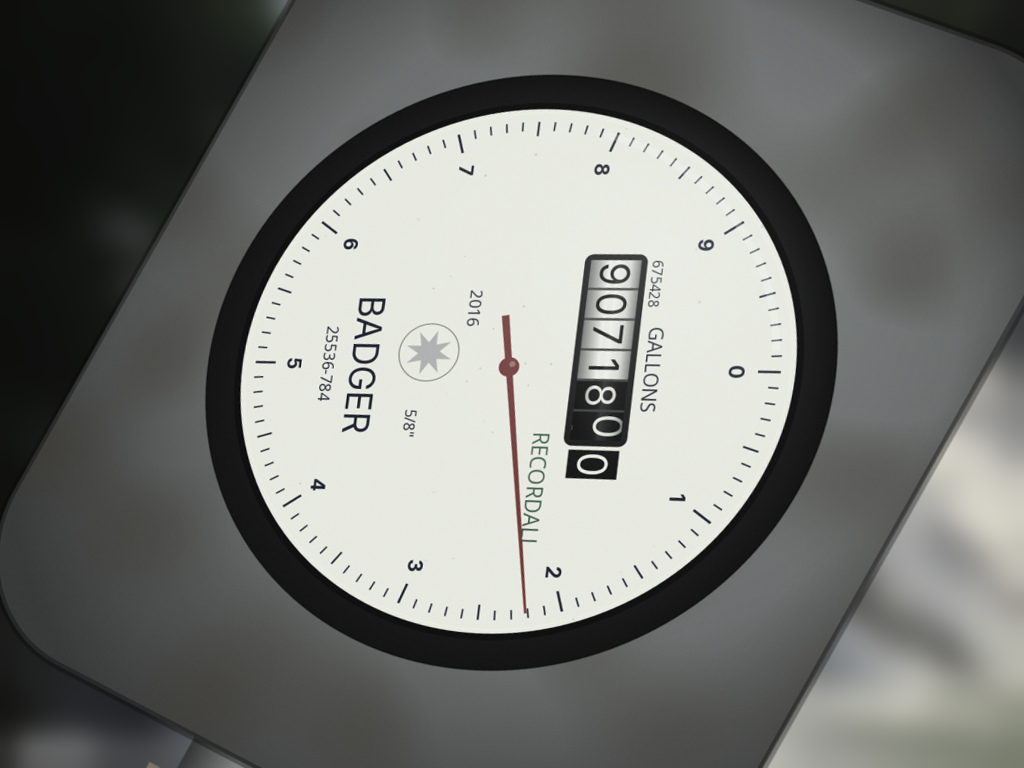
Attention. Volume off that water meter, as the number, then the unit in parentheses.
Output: 9071802.2 (gal)
